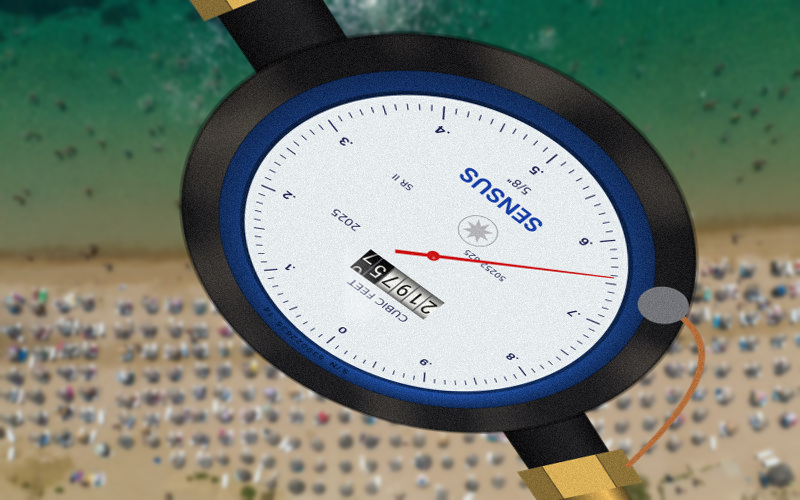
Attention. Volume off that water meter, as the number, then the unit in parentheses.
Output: 219756.64 (ft³)
